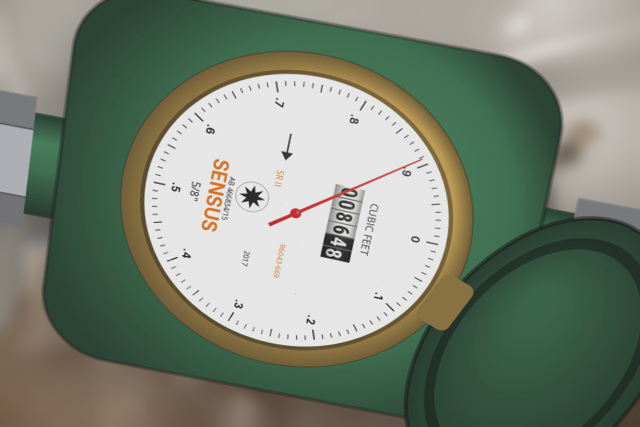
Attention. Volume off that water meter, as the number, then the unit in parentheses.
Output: 8647.89 (ft³)
